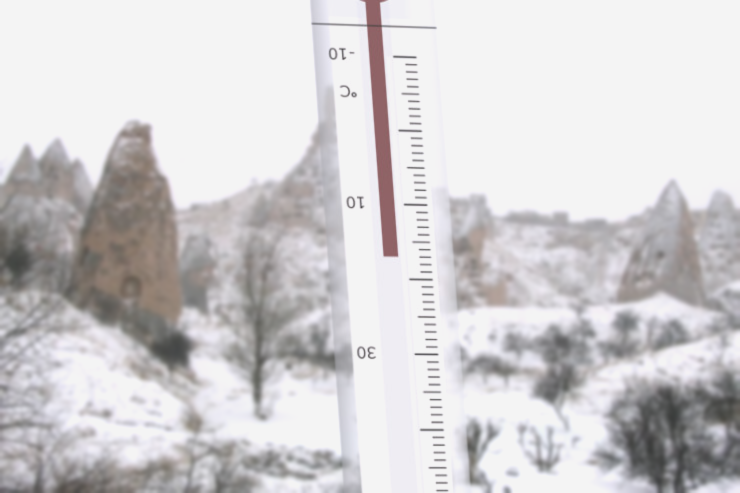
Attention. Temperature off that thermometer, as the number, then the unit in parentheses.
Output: 17 (°C)
